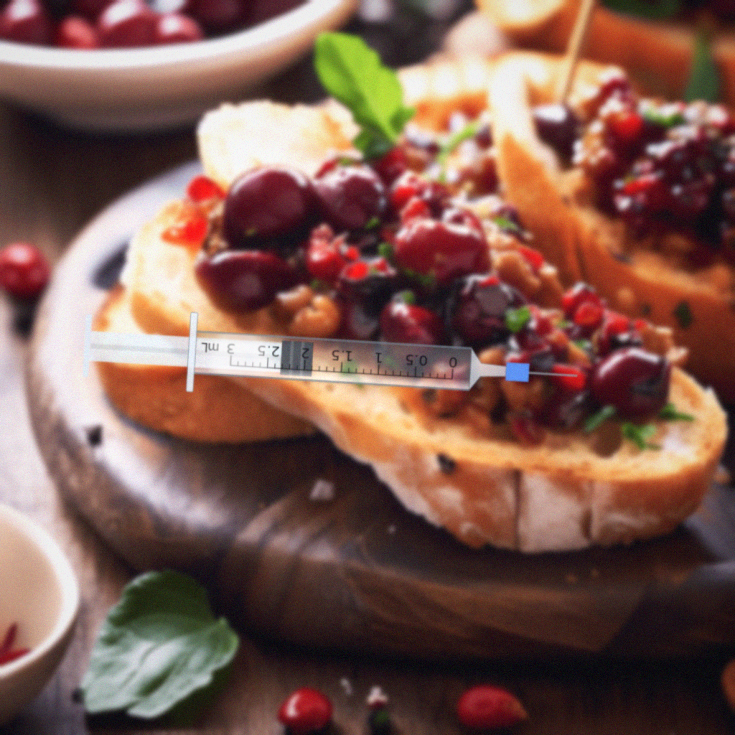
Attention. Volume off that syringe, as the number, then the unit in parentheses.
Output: 1.9 (mL)
